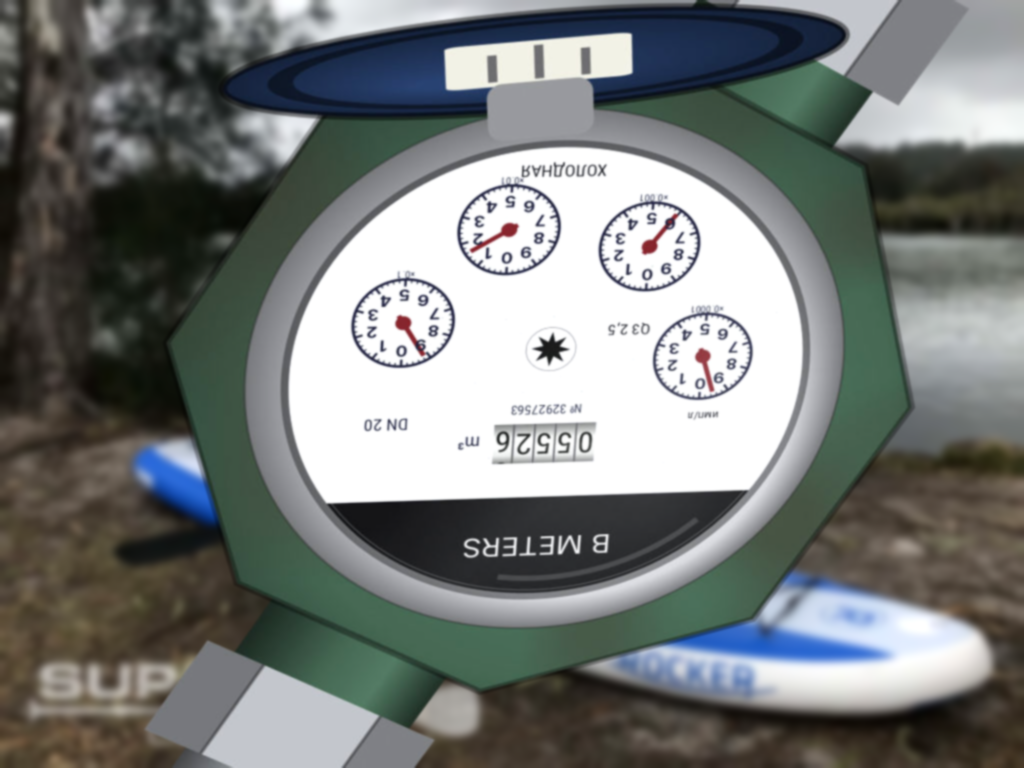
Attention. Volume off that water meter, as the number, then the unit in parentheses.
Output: 5525.9159 (m³)
